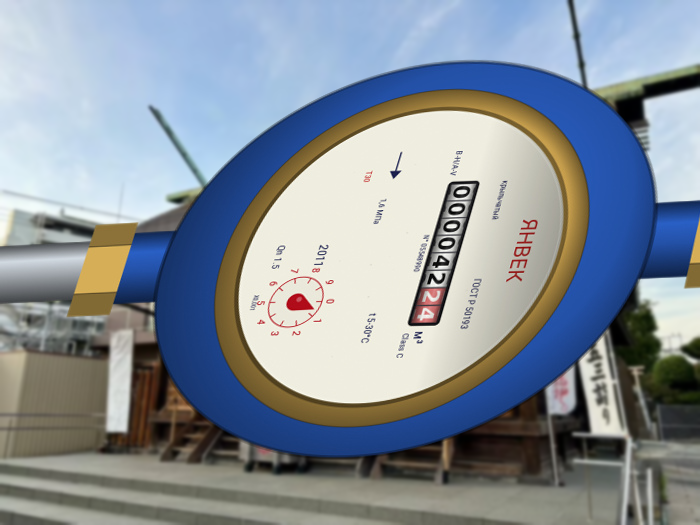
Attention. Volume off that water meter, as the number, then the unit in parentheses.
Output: 42.240 (m³)
